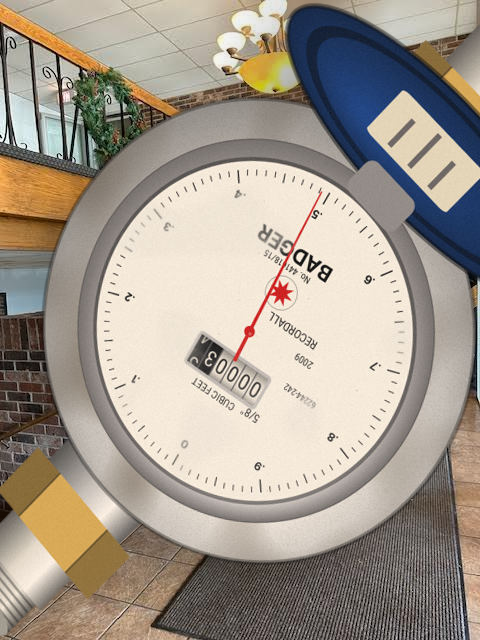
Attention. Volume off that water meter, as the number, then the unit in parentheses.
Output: 33.49 (ft³)
